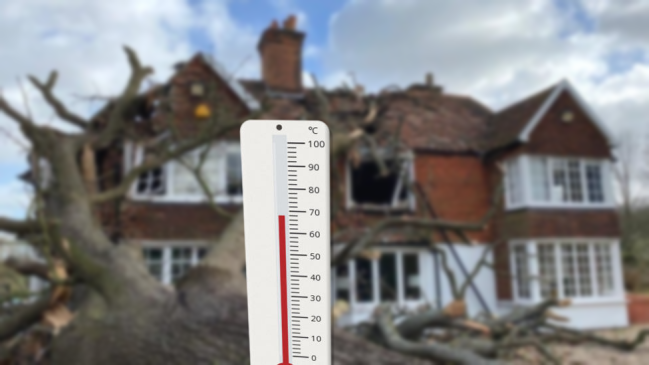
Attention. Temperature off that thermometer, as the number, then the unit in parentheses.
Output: 68 (°C)
